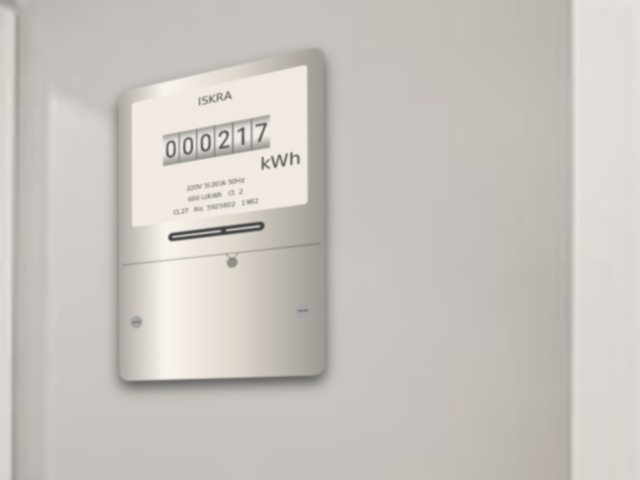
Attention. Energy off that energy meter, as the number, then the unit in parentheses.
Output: 217 (kWh)
